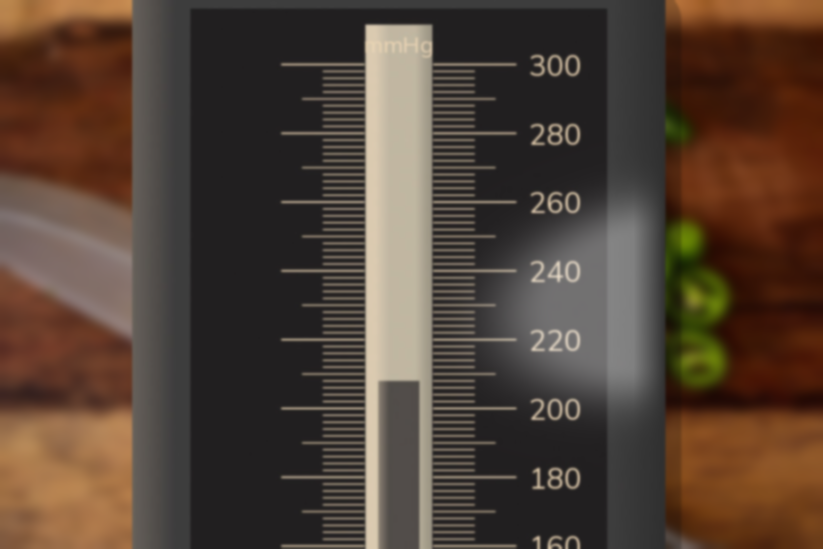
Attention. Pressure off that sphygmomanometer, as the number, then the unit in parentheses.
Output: 208 (mmHg)
